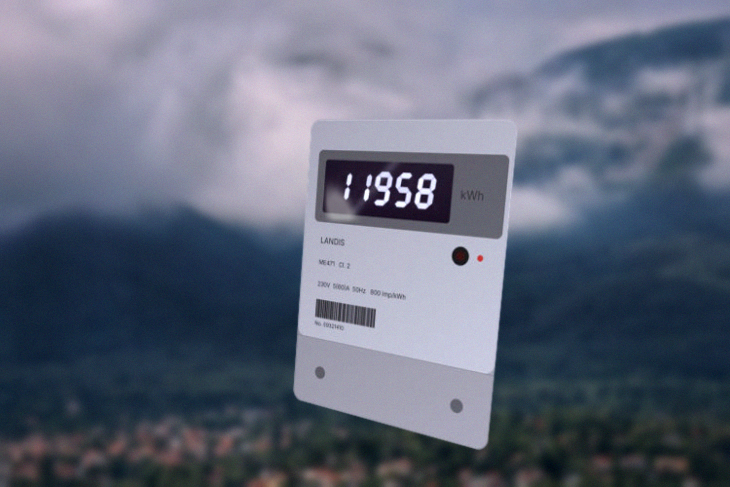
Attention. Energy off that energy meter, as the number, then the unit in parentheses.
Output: 11958 (kWh)
